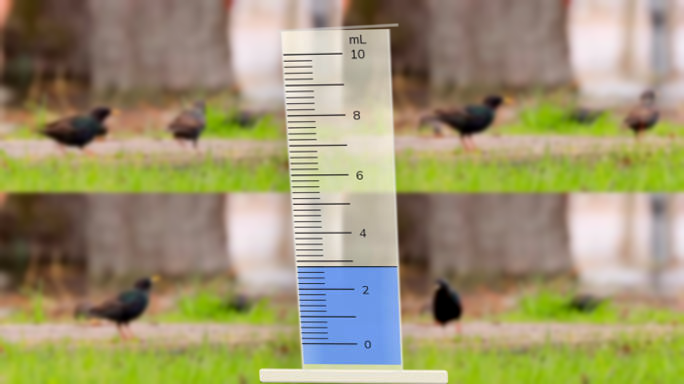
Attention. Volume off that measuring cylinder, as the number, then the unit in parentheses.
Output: 2.8 (mL)
